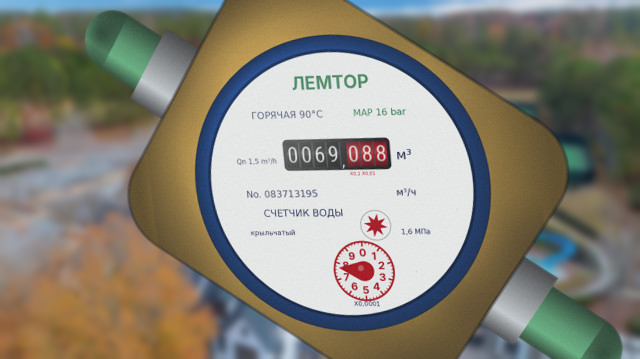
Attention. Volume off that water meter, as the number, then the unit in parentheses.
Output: 69.0887 (m³)
